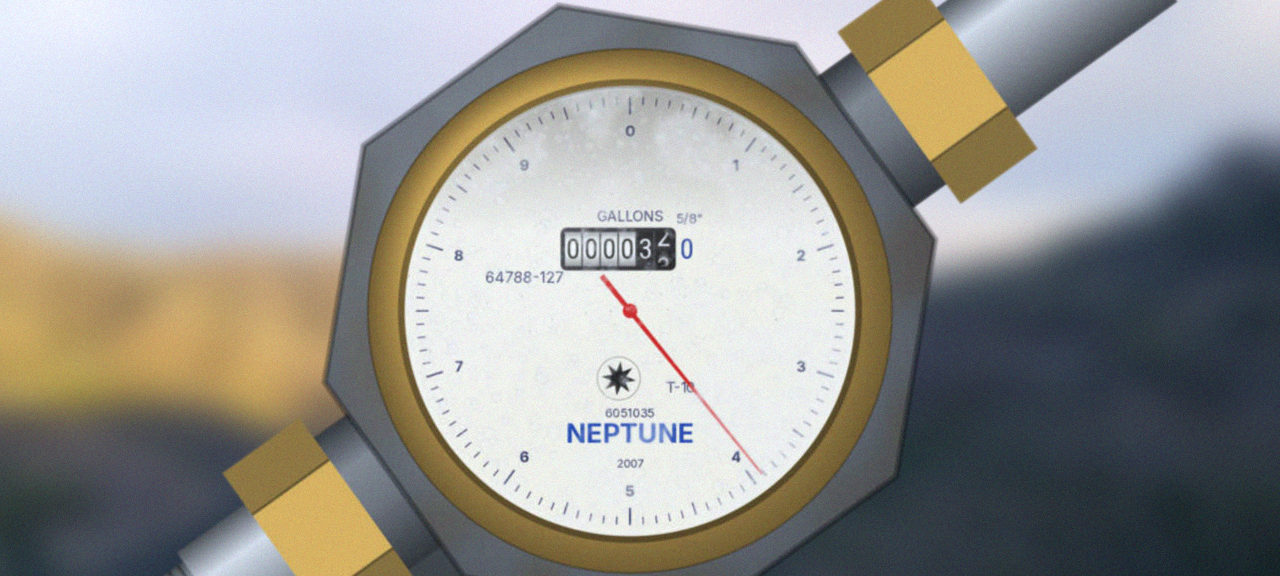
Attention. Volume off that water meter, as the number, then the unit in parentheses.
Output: 323.9 (gal)
